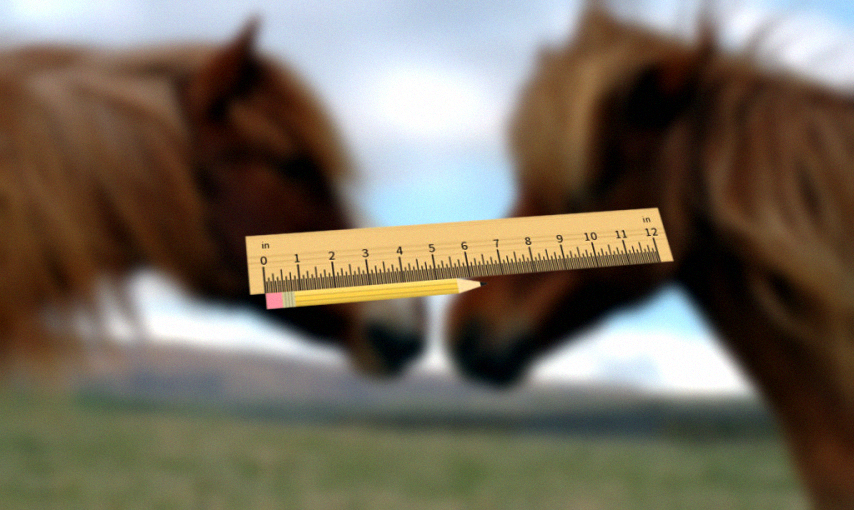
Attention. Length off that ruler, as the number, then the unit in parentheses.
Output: 6.5 (in)
